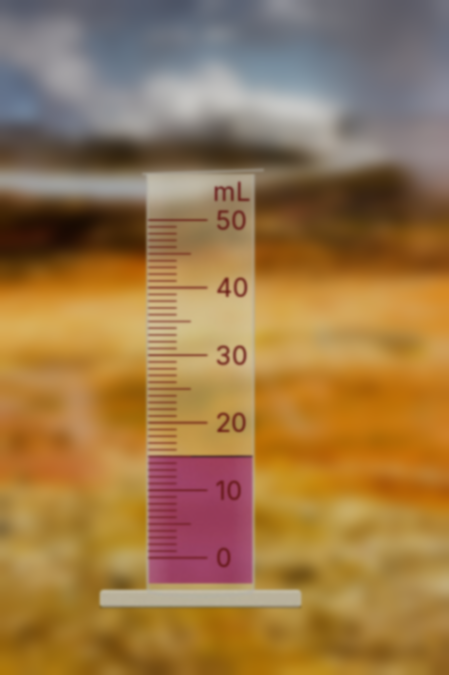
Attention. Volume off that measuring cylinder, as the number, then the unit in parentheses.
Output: 15 (mL)
